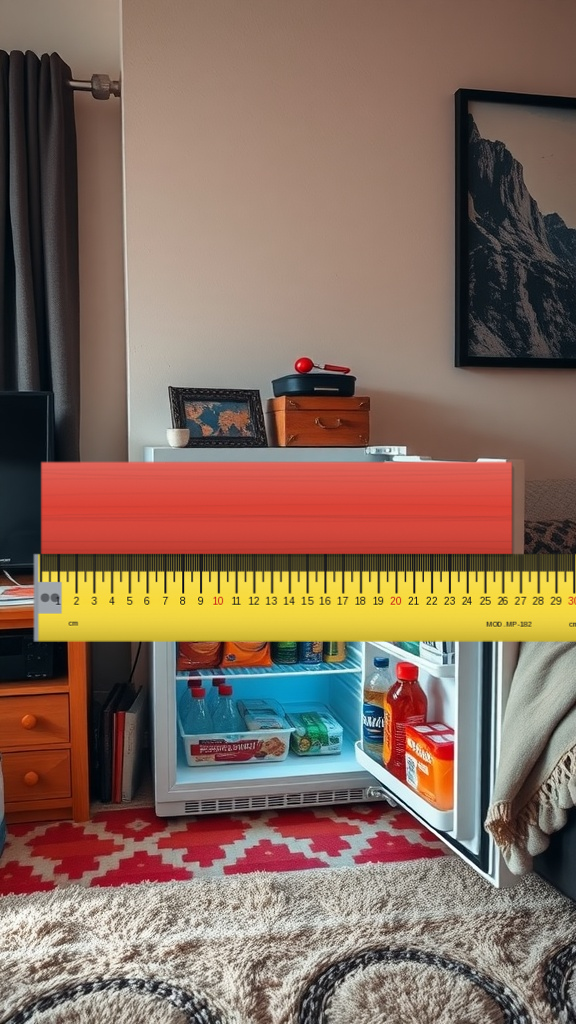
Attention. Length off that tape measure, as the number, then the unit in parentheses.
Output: 26.5 (cm)
